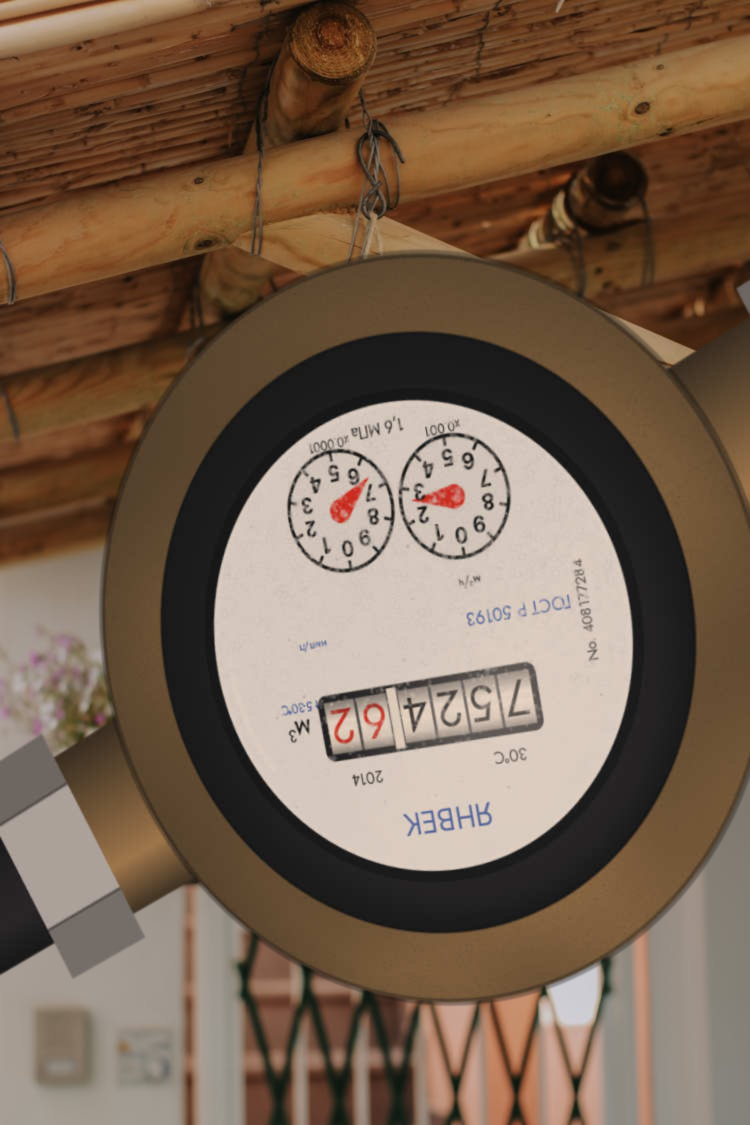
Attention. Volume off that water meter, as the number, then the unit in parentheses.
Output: 7524.6226 (m³)
